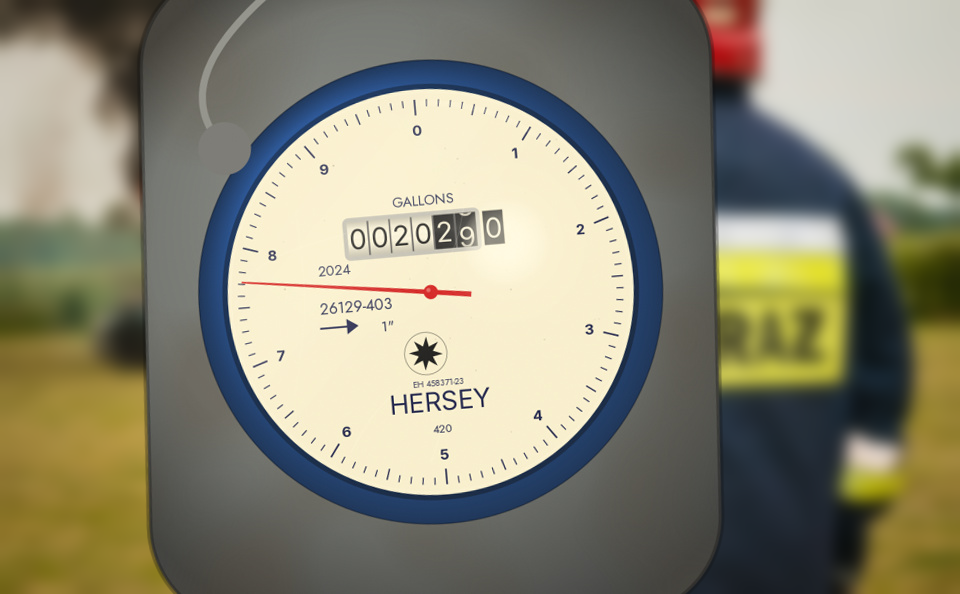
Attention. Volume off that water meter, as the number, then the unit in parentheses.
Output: 20287.7 (gal)
